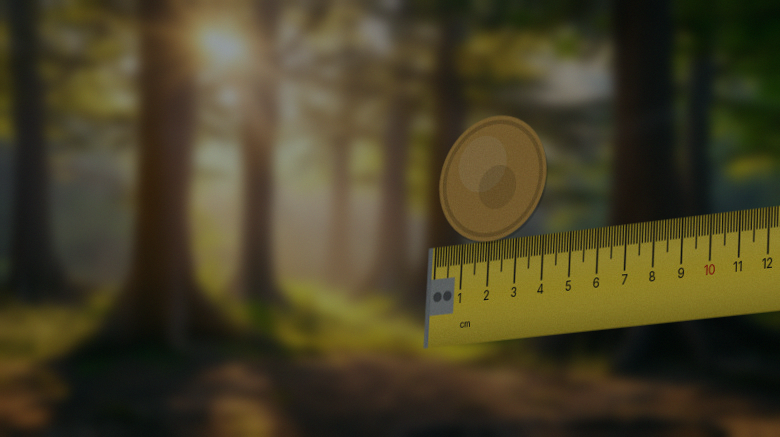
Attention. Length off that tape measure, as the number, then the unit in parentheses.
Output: 4 (cm)
